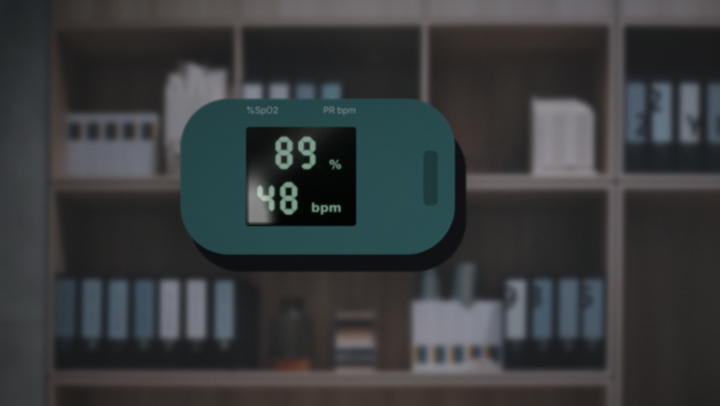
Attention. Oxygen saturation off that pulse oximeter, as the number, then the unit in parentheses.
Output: 89 (%)
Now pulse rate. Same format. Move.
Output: 48 (bpm)
